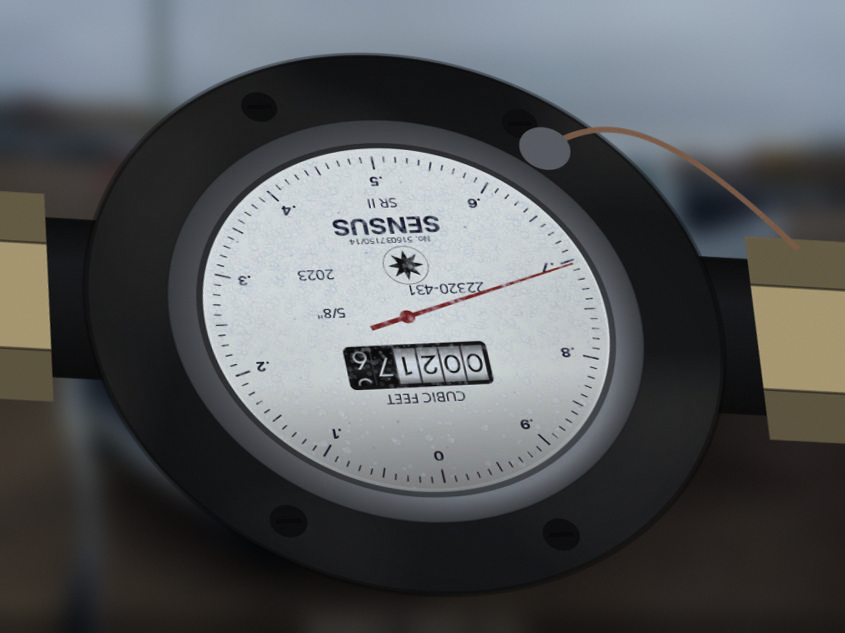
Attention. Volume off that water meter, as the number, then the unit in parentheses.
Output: 2175.70 (ft³)
